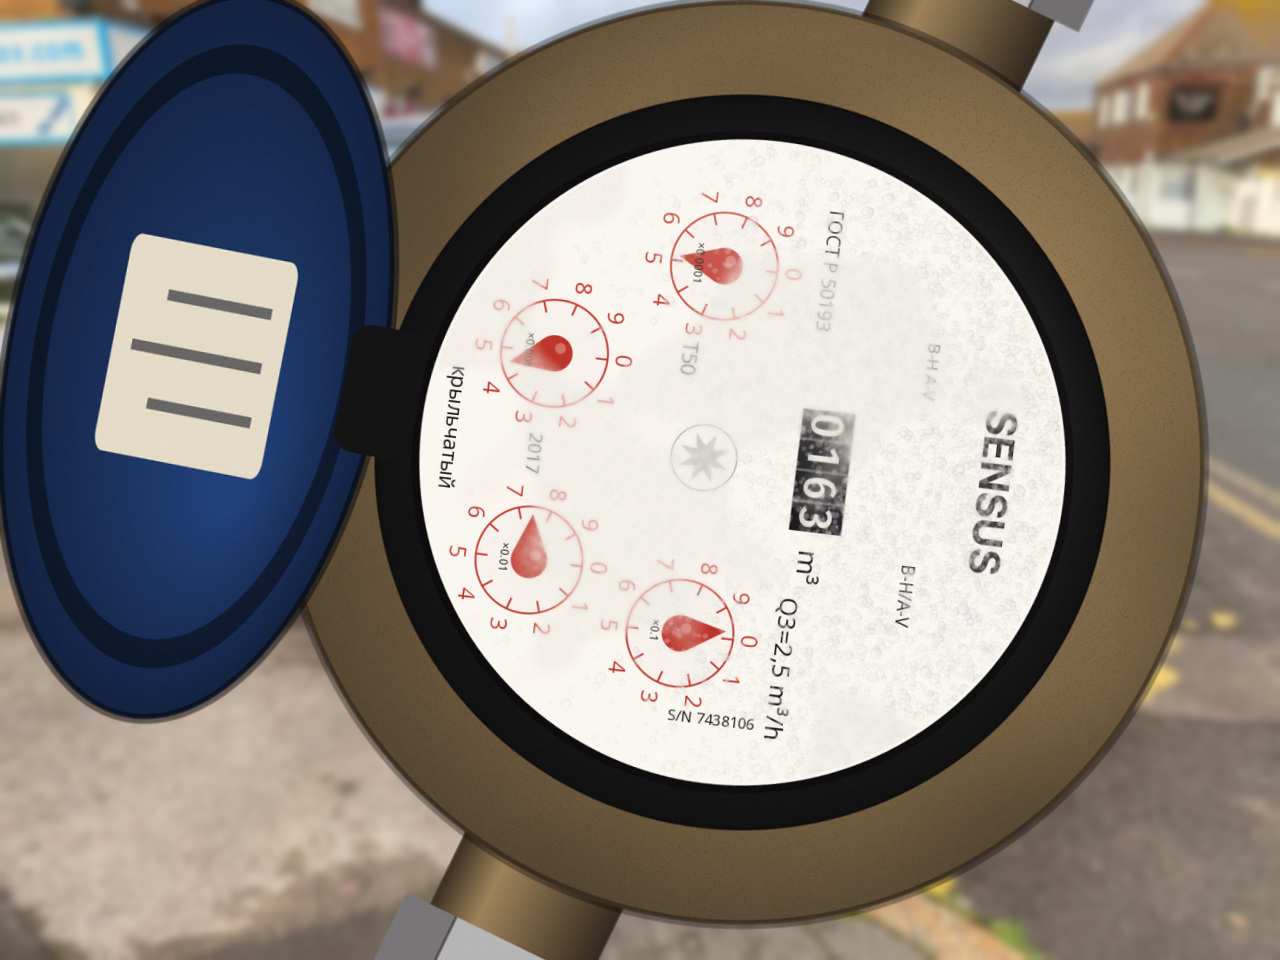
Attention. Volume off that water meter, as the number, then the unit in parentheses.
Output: 162.9745 (m³)
